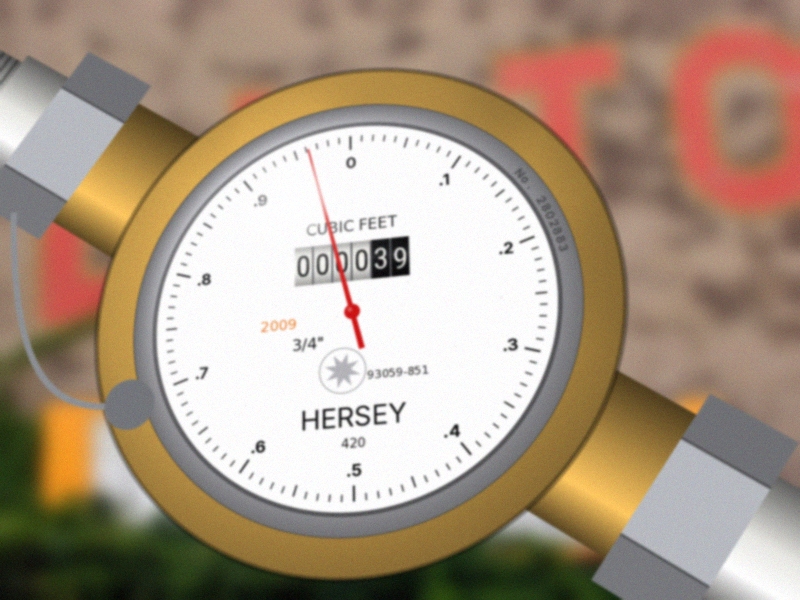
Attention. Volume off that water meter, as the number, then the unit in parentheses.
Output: 38.96 (ft³)
